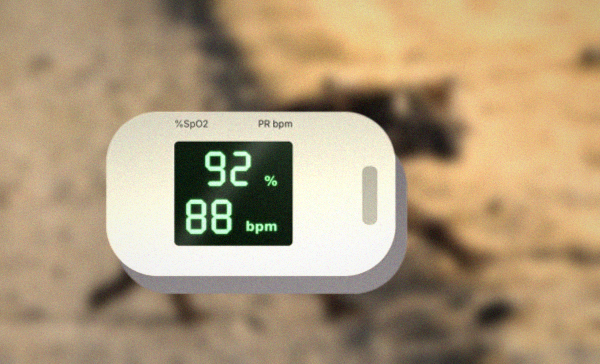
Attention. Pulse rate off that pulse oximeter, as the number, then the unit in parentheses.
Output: 88 (bpm)
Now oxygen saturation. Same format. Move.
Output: 92 (%)
